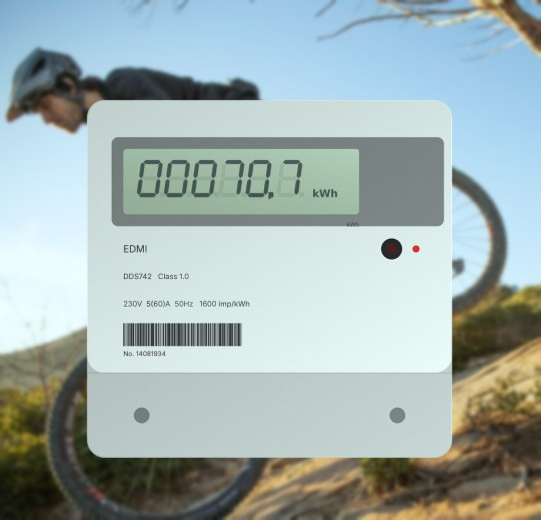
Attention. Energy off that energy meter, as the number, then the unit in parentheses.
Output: 70.7 (kWh)
